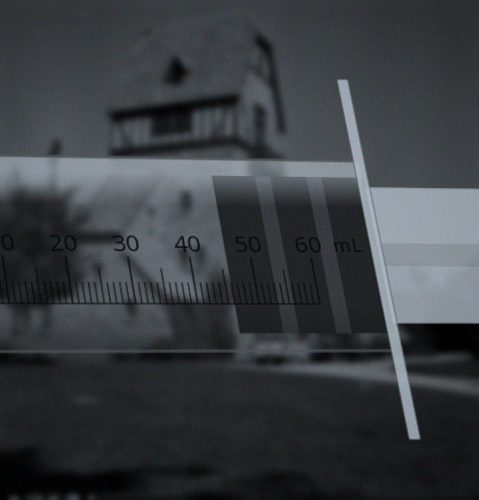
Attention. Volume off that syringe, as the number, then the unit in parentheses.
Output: 46 (mL)
